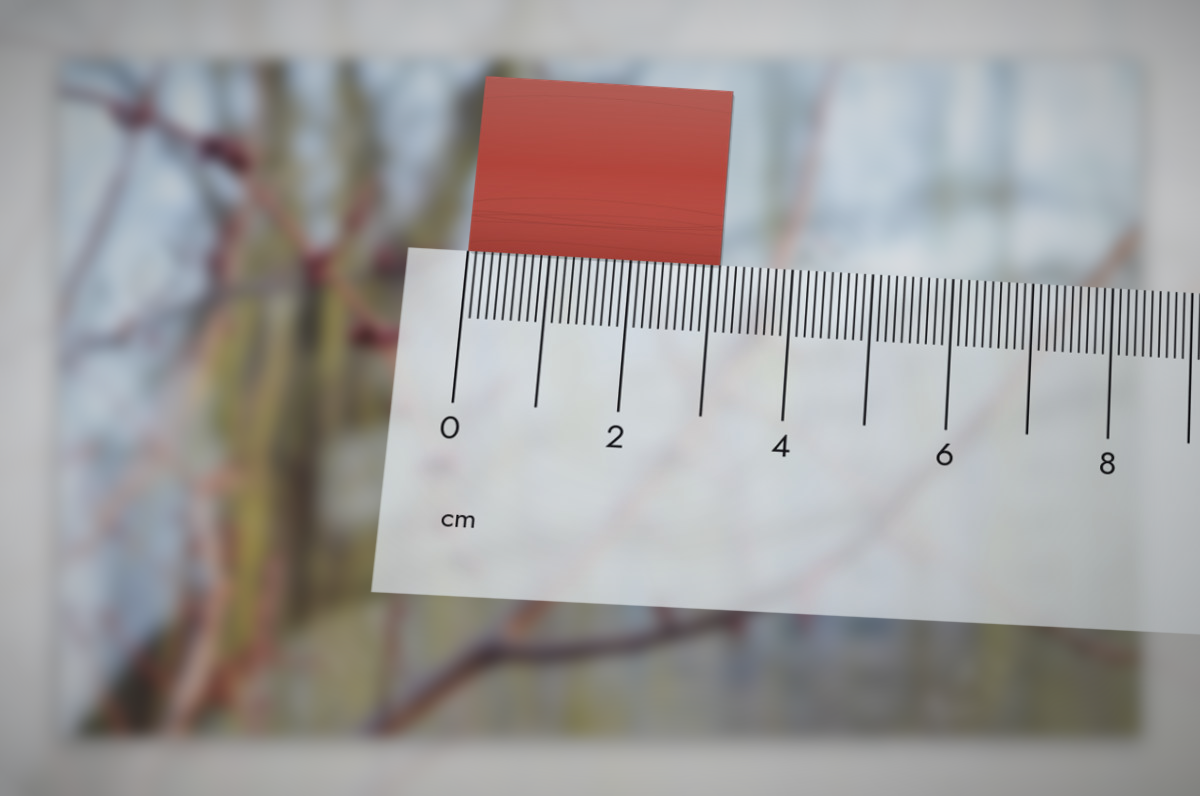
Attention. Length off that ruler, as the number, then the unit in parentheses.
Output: 3.1 (cm)
